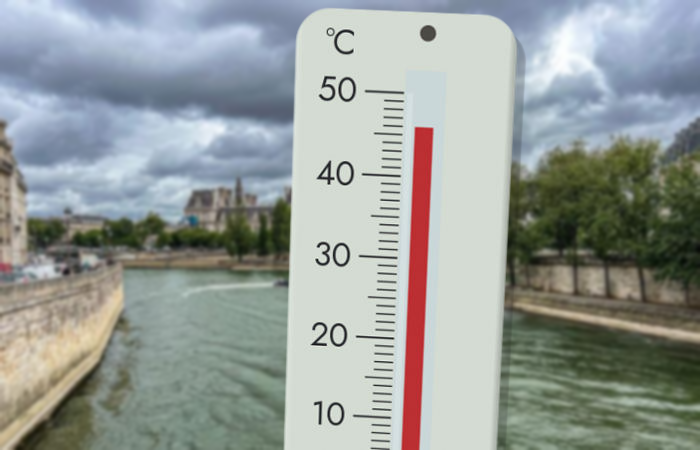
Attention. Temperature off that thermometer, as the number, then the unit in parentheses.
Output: 46 (°C)
